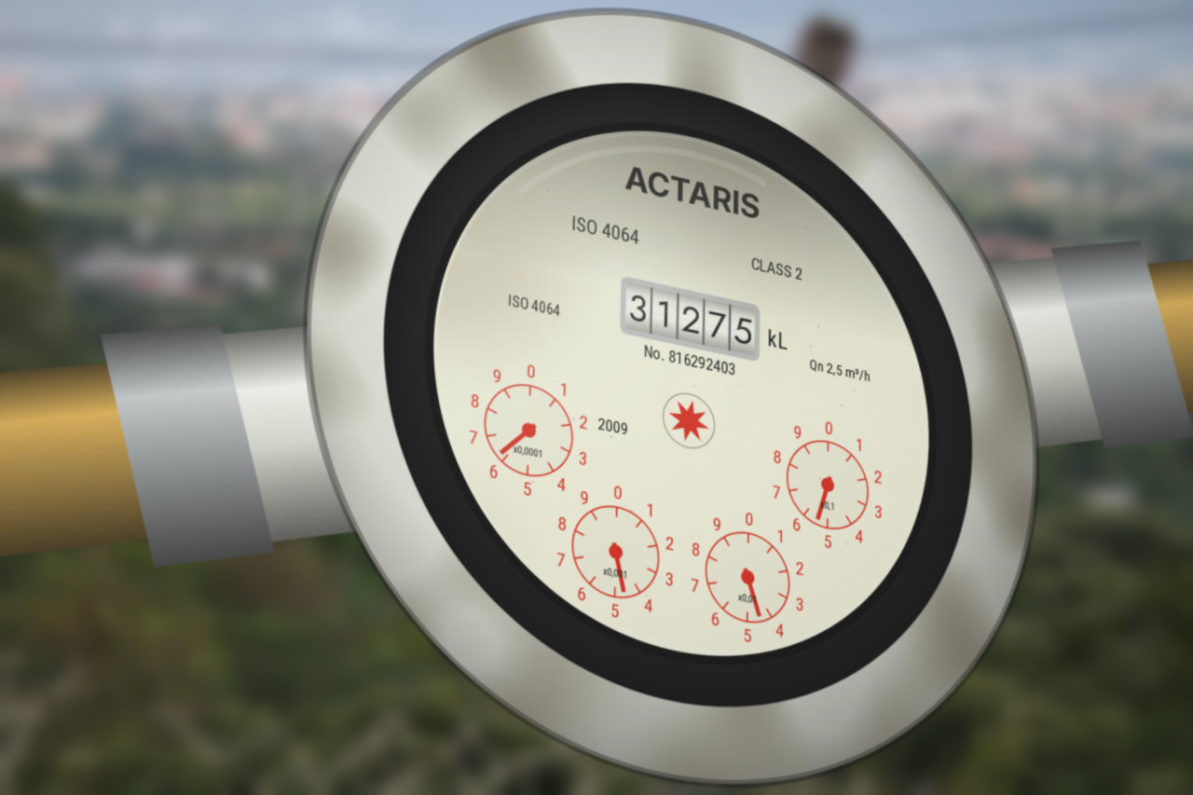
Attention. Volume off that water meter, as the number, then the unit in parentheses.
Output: 31275.5446 (kL)
